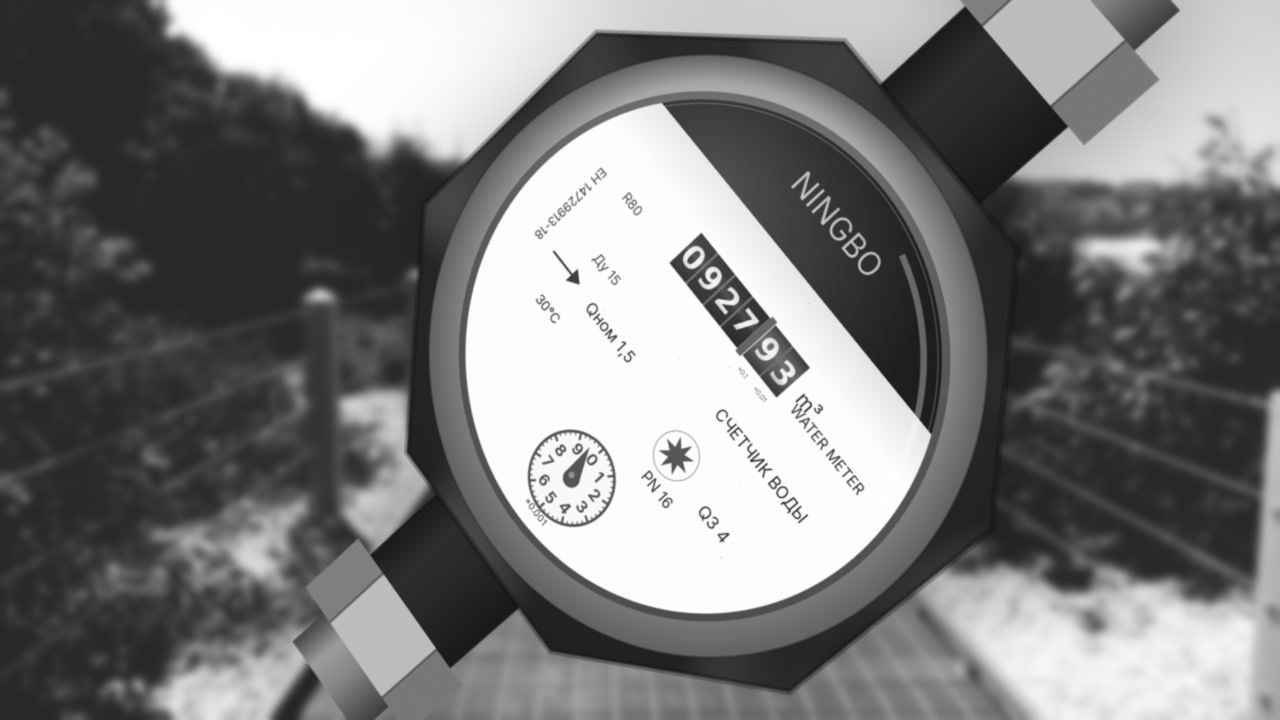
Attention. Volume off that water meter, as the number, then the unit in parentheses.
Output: 927.929 (m³)
